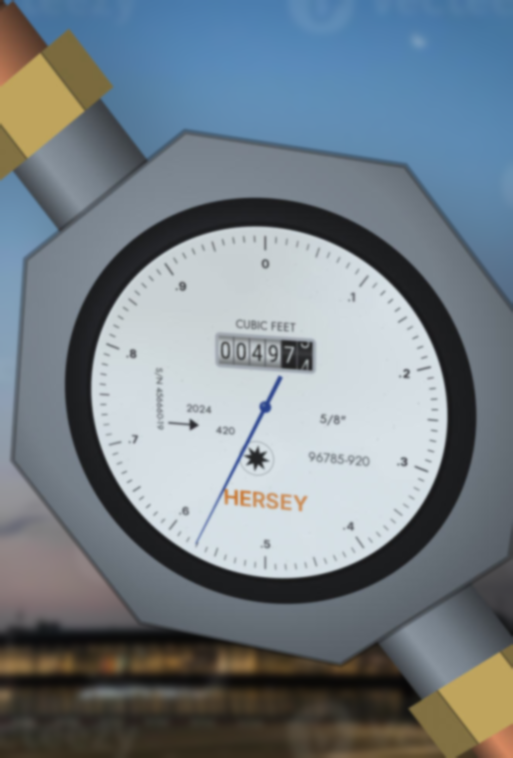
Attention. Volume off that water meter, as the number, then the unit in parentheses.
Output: 4973.57 (ft³)
